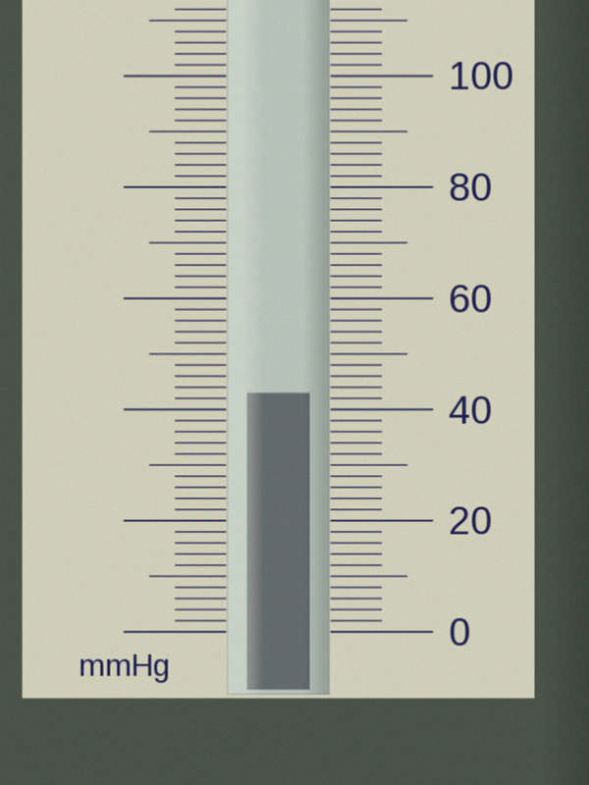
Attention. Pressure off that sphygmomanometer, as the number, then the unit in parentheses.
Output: 43 (mmHg)
